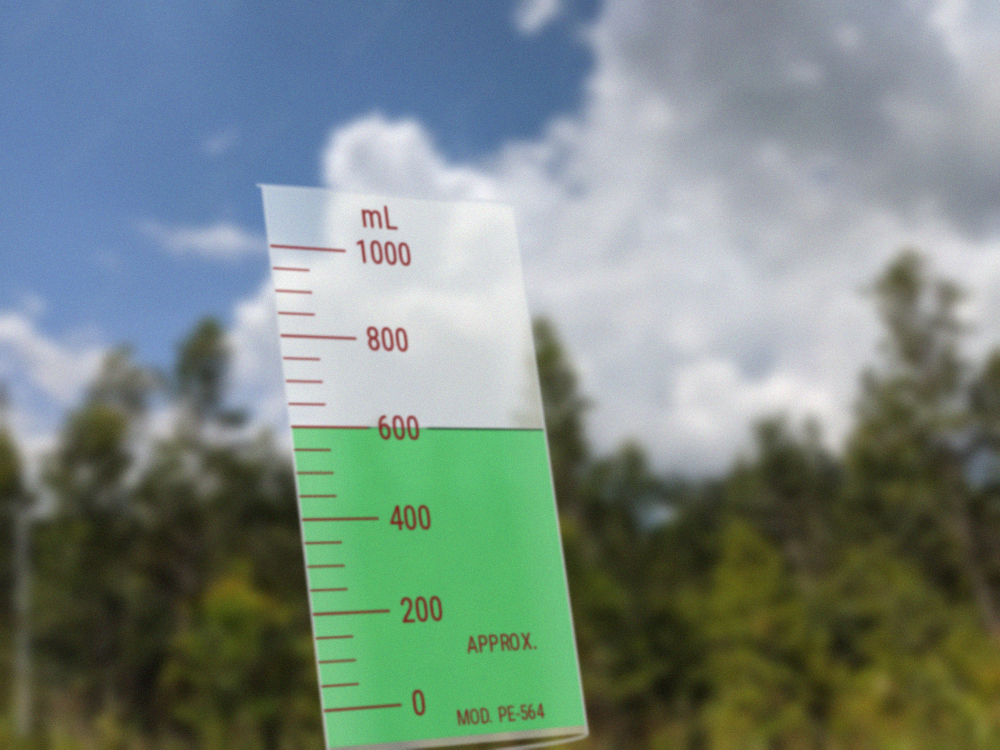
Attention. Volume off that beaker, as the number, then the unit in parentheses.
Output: 600 (mL)
